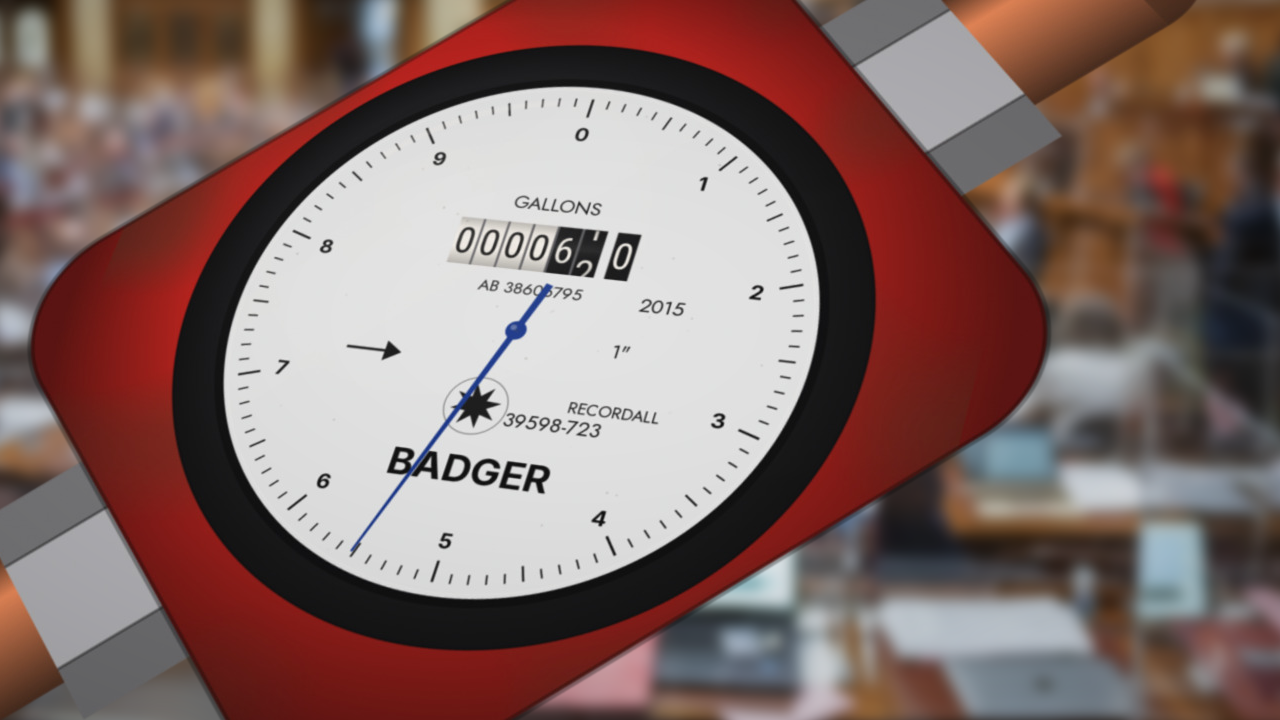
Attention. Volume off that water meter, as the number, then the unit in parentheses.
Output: 615.5 (gal)
